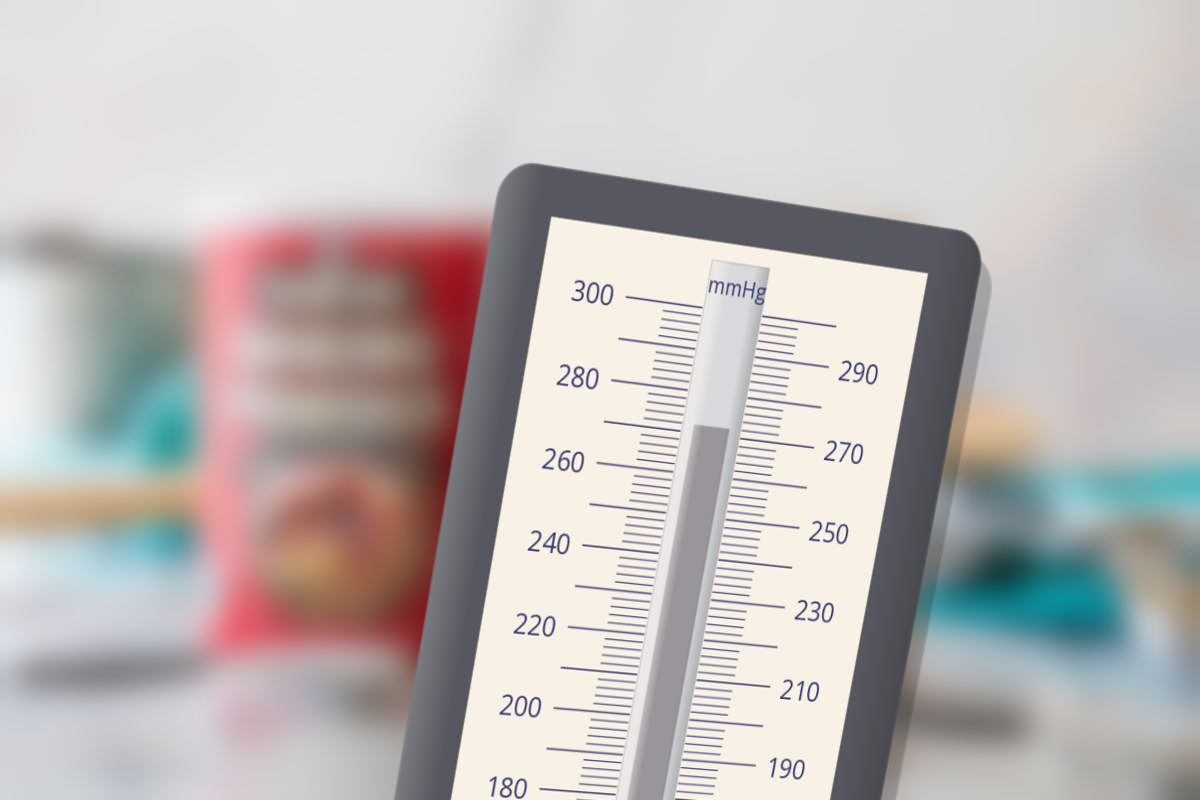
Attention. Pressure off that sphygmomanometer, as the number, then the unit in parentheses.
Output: 272 (mmHg)
